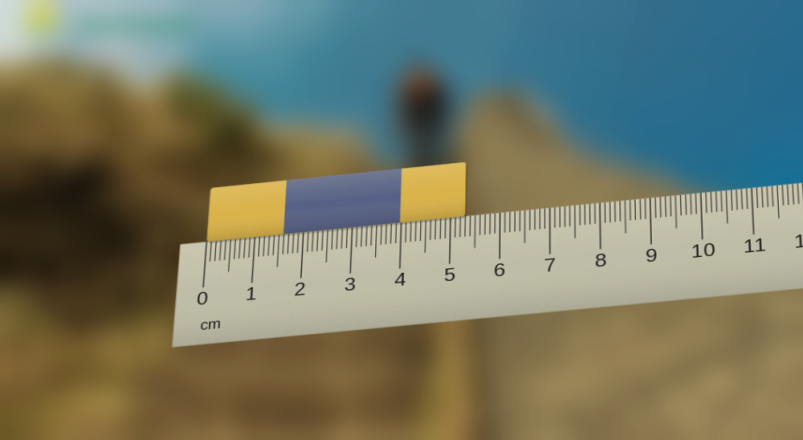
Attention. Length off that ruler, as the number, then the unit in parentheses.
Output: 5.3 (cm)
